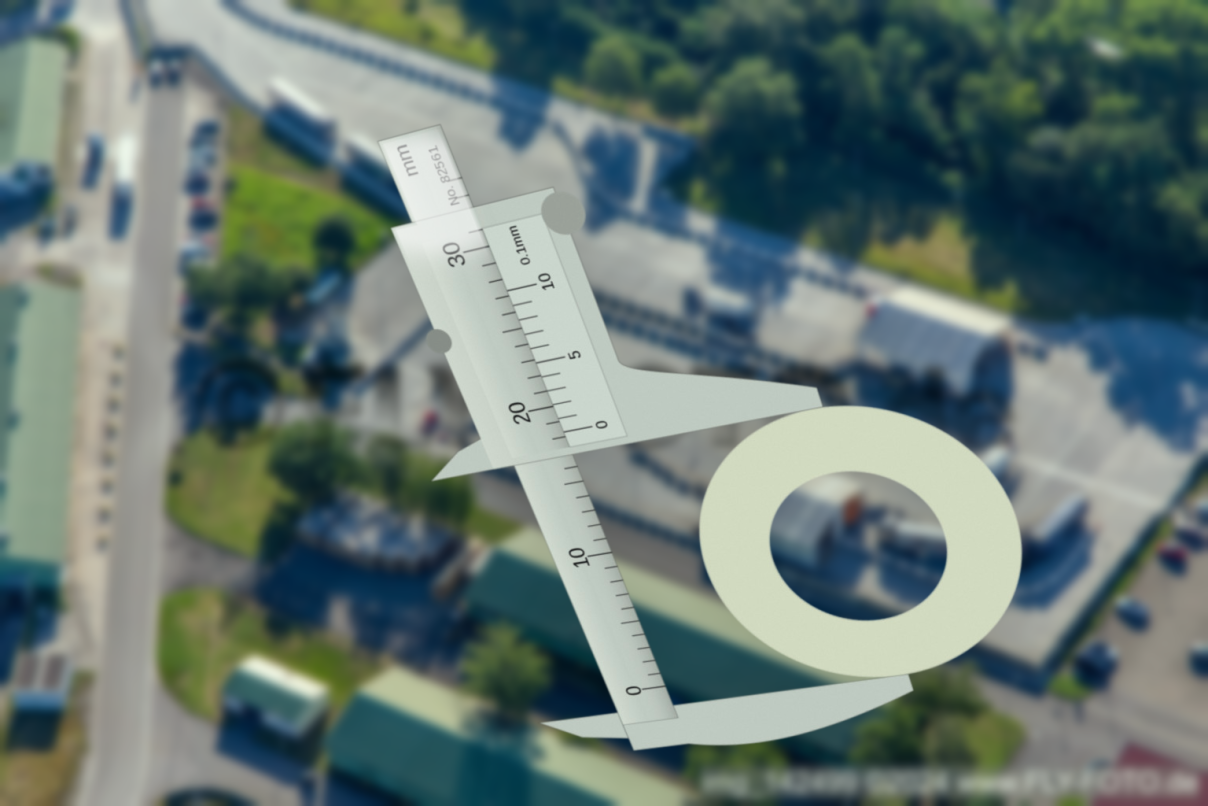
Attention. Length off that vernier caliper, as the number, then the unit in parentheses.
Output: 18.3 (mm)
